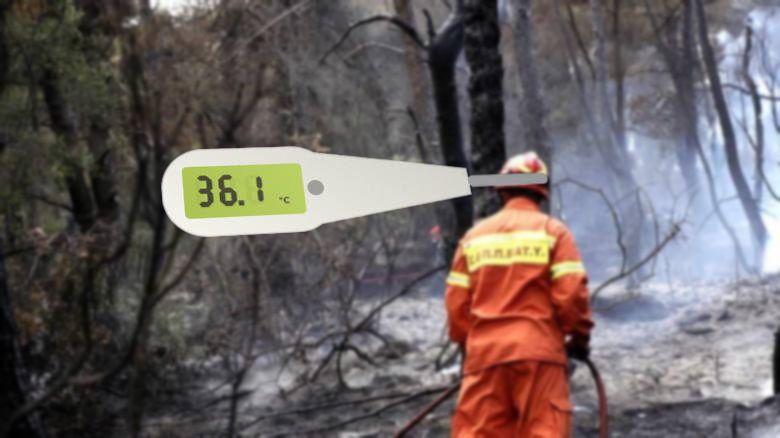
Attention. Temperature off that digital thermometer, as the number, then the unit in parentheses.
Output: 36.1 (°C)
